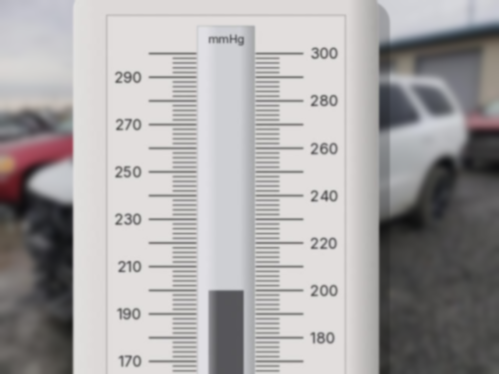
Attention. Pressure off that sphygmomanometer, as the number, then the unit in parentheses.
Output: 200 (mmHg)
